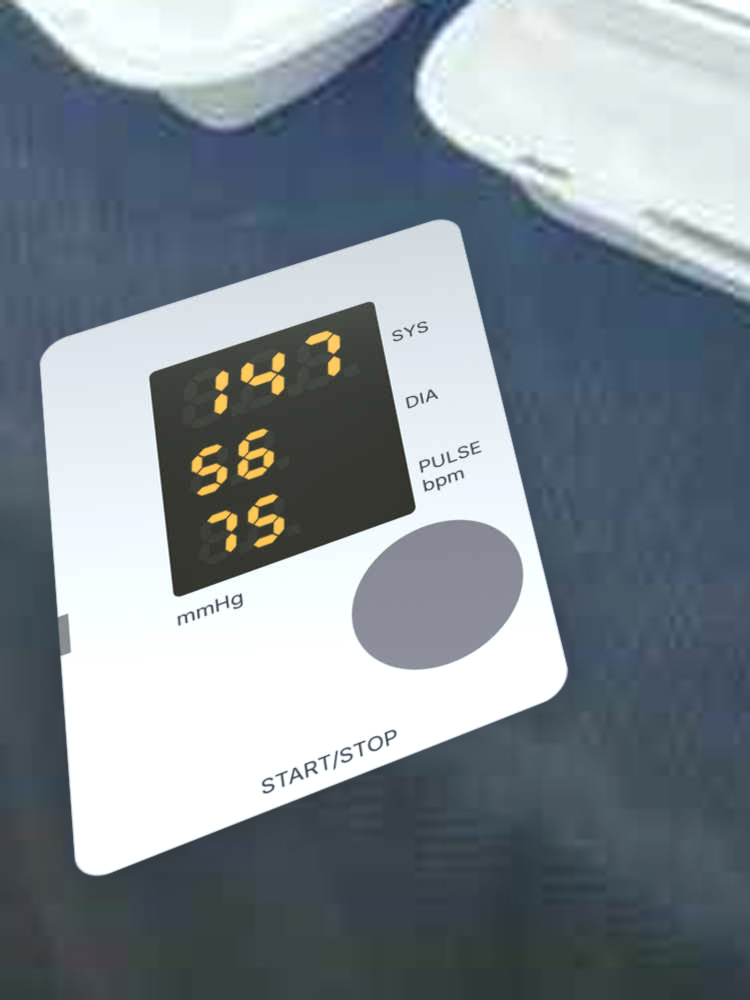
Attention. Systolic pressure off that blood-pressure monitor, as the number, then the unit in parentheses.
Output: 147 (mmHg)
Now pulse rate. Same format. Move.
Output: 75 (bpm)
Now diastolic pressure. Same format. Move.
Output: 56 (mmHg)
